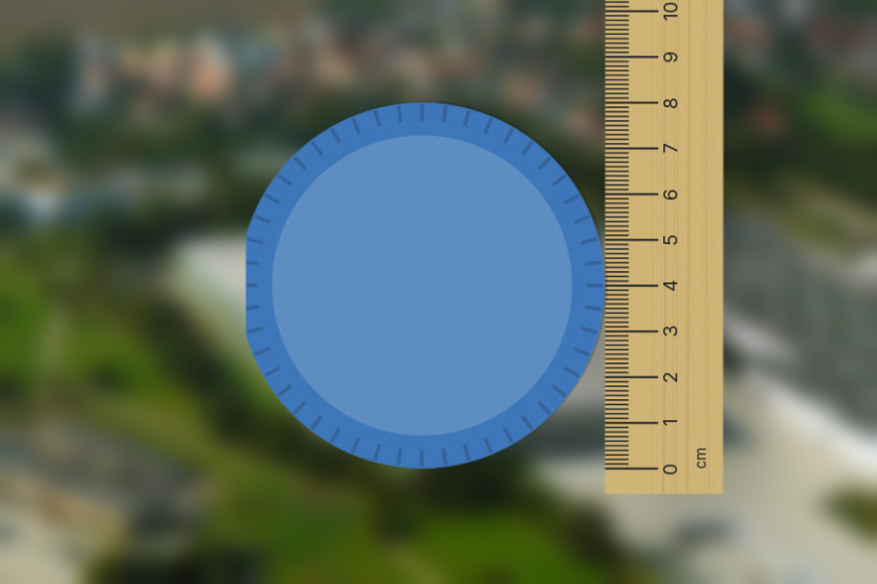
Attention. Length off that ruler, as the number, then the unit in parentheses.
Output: 8 (cm)
